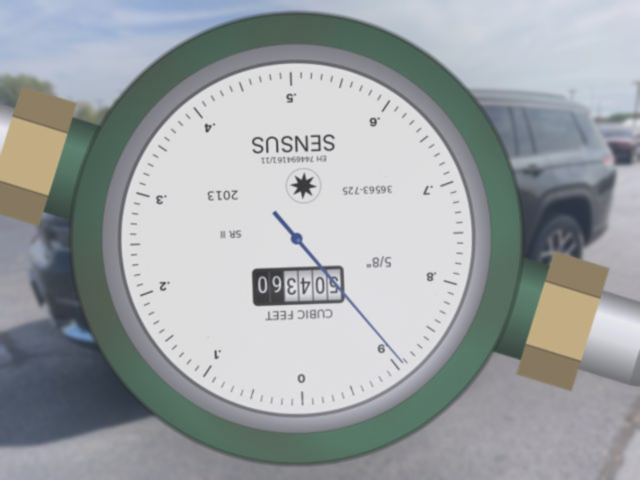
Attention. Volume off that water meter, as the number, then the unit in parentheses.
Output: 504359.89 (ft³)
